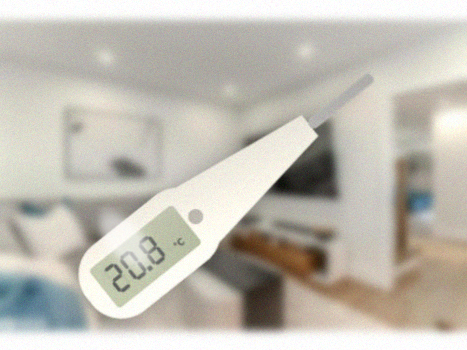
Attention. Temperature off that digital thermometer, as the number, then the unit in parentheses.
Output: 20.8 (°C)
